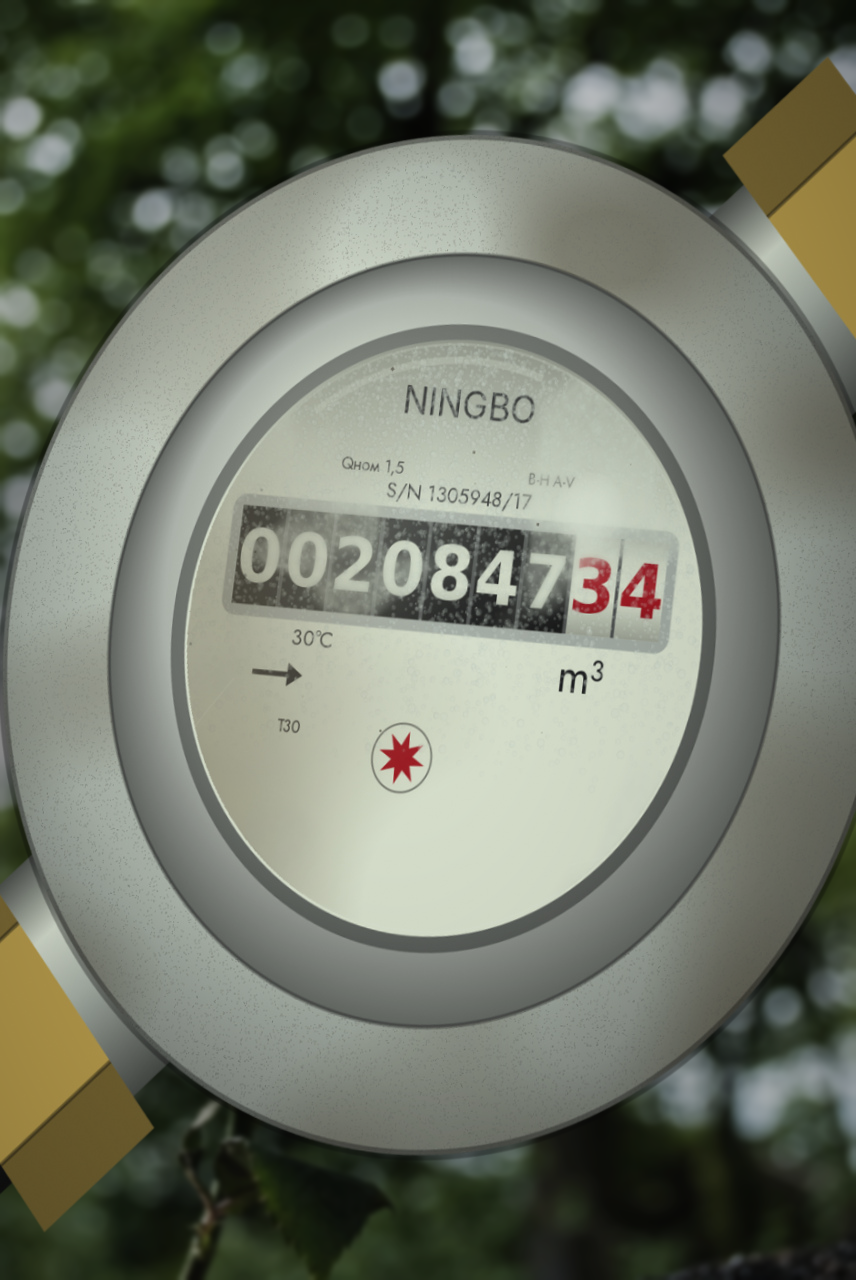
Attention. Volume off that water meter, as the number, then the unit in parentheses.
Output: 20847.34 (m³)
